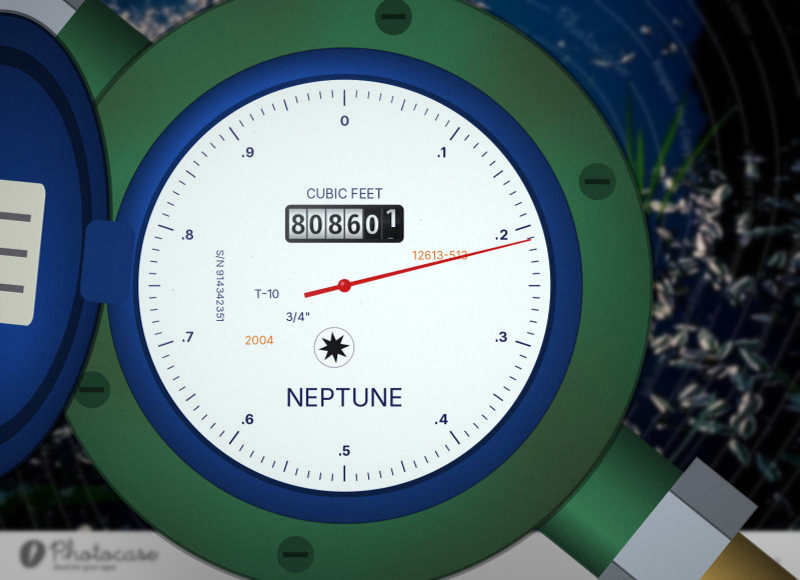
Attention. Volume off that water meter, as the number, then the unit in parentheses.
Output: 808601.21 (ft³)
